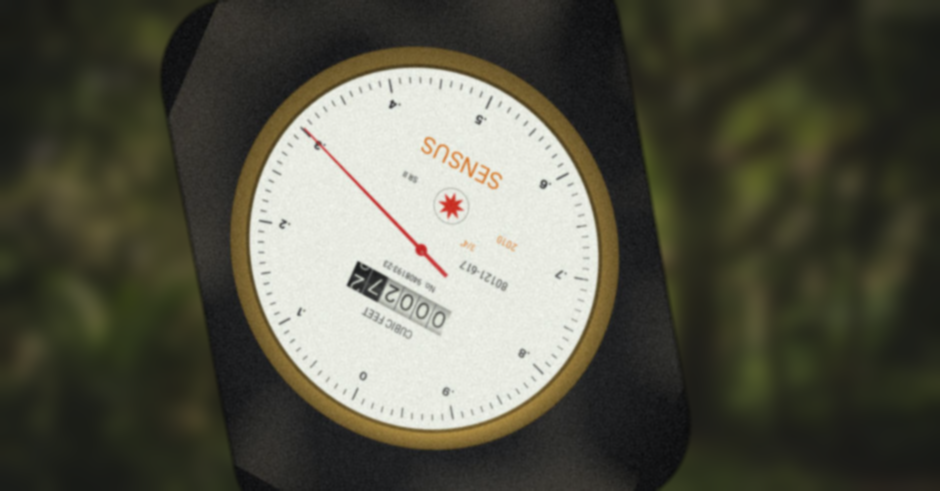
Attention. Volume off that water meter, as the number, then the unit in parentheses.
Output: 272.30 (ft³)
